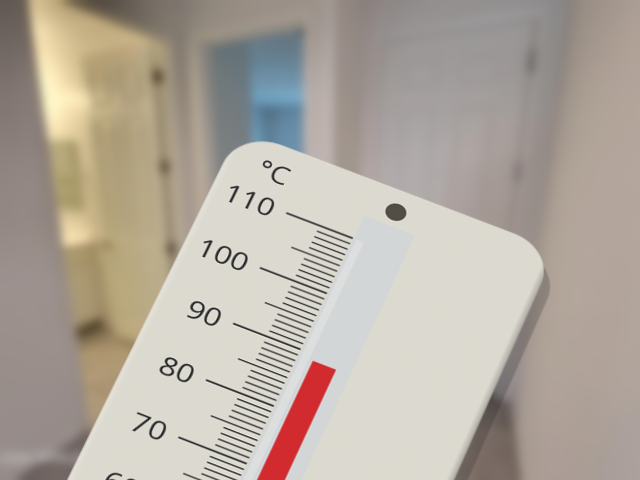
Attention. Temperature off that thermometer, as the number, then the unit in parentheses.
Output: 89 (°C)
